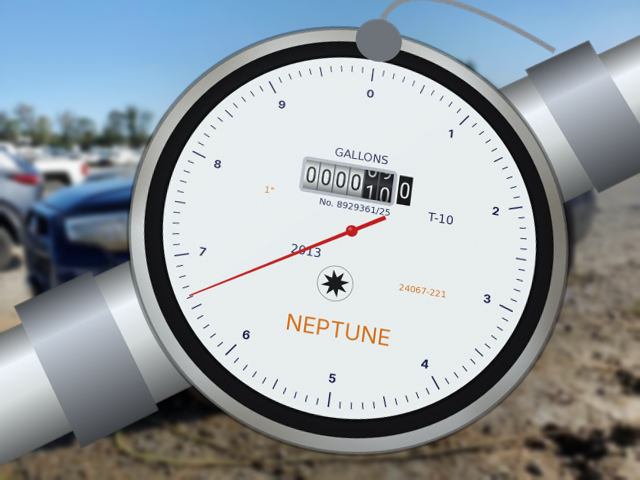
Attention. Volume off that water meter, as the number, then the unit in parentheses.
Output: 96.6 (gal)
